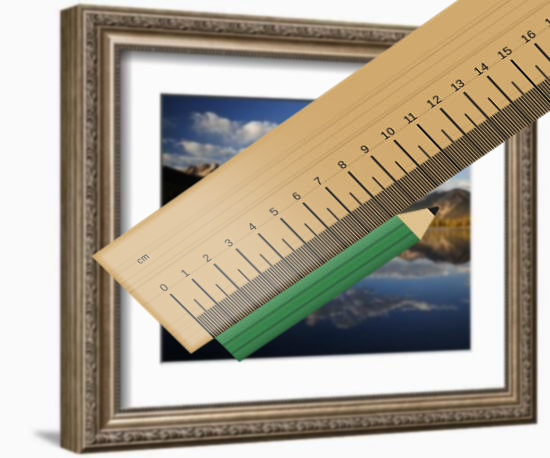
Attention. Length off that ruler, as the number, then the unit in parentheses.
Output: 9.5 (cm)
